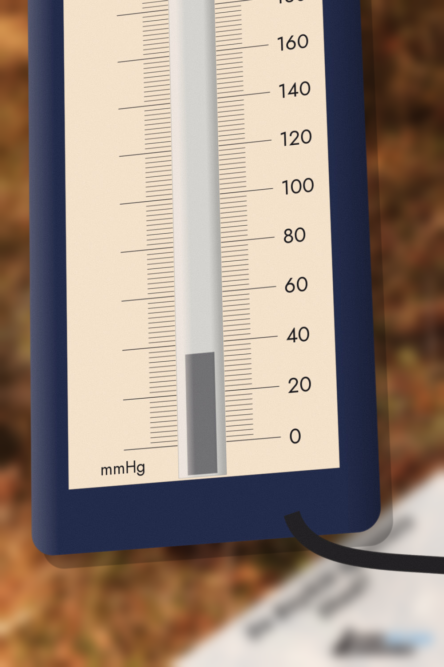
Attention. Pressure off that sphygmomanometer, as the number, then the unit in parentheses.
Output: 36 (mmHg)
